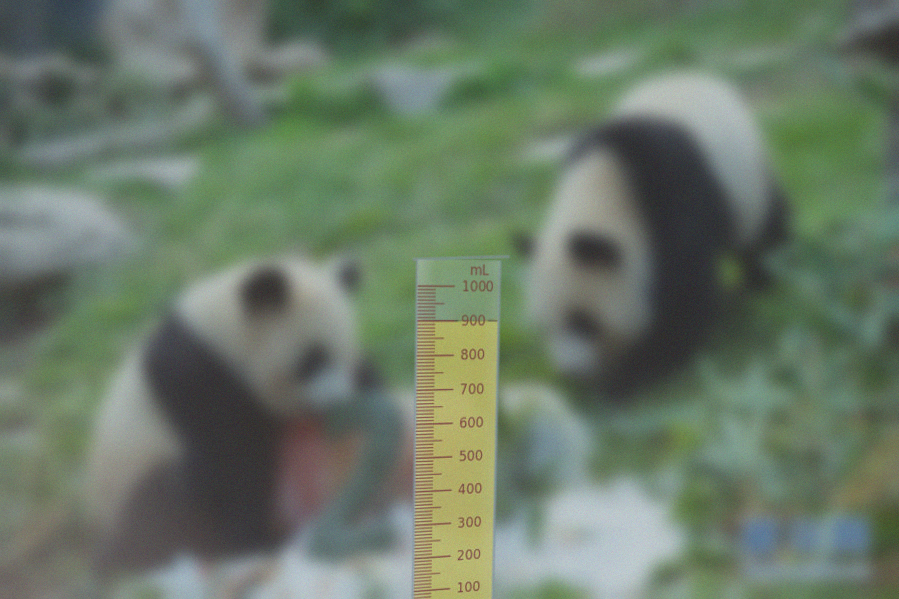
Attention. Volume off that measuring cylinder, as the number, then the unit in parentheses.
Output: 900 (mL)
